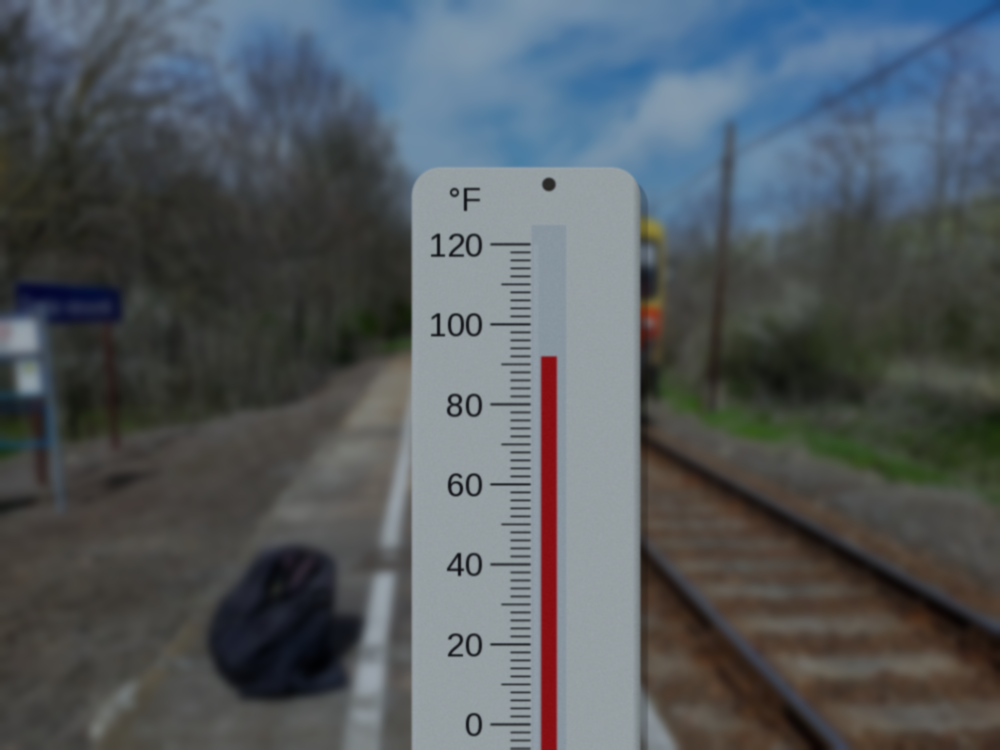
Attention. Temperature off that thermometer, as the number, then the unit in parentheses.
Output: 92 (°F)
